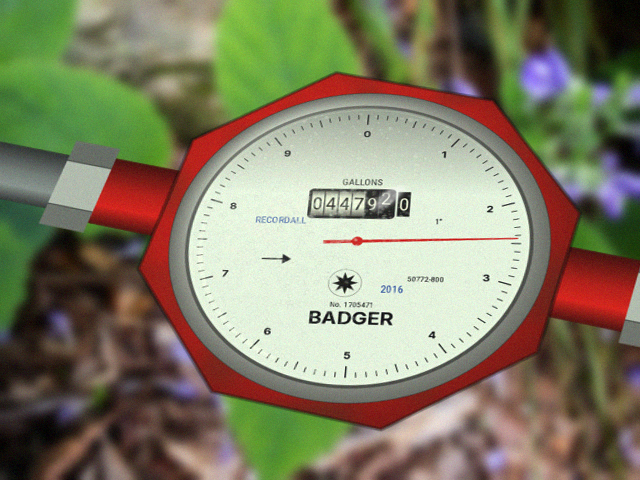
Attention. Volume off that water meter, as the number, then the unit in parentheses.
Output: 447922.4 (gal)
